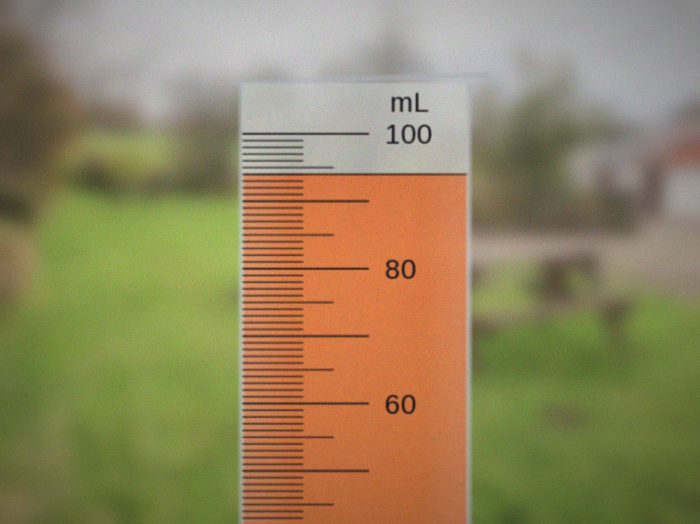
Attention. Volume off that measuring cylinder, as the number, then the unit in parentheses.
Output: 94 (mL)
